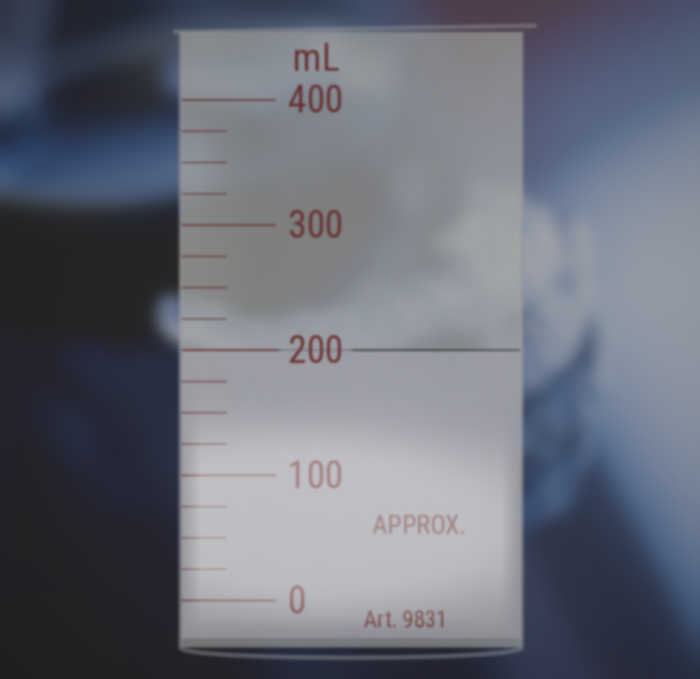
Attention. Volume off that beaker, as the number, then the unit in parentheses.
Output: 200 (mL)
